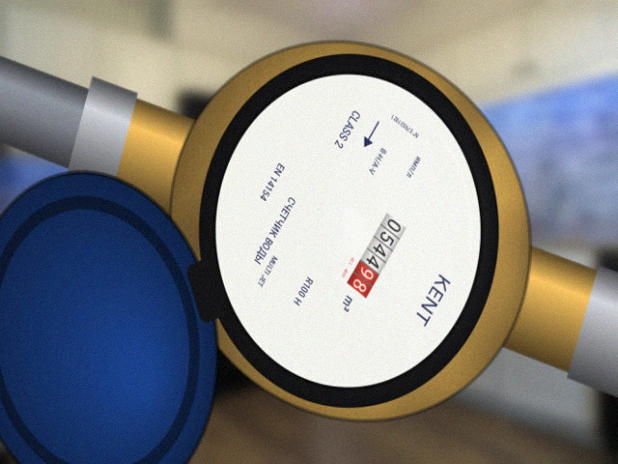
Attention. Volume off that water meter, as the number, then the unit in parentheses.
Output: 544.98 (m³)
